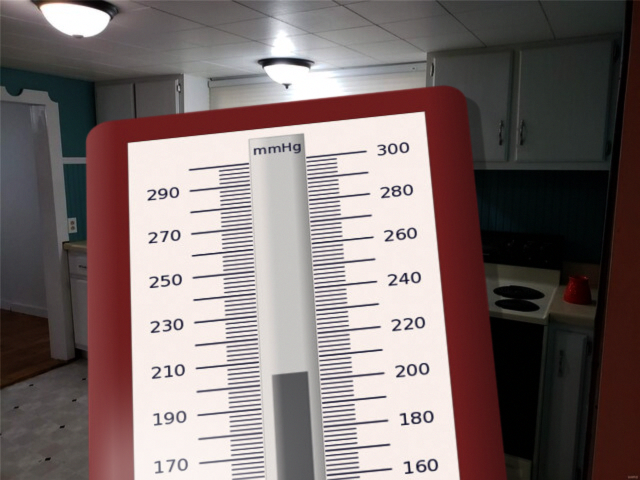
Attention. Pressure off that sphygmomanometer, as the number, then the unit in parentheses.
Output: 204 (mmHg)
